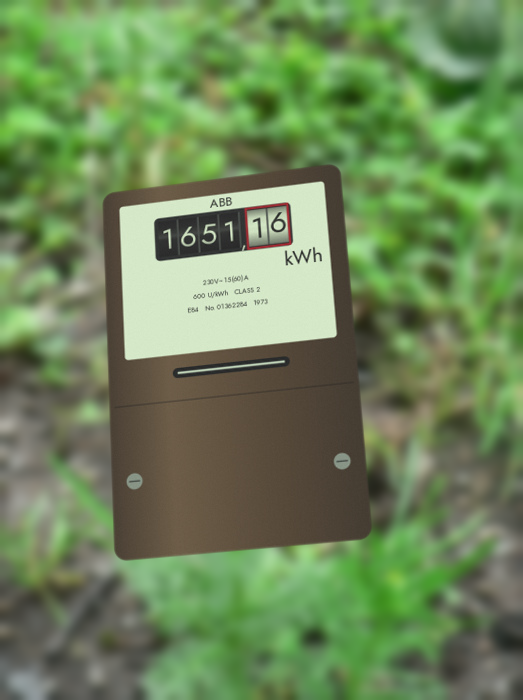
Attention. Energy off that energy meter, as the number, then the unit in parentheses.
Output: 1651.16 (kWh)
